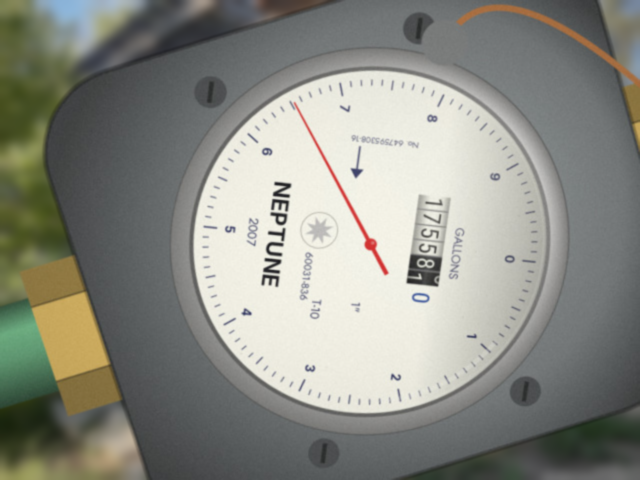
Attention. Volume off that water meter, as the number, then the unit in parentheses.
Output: 1755806.5 (gal)
